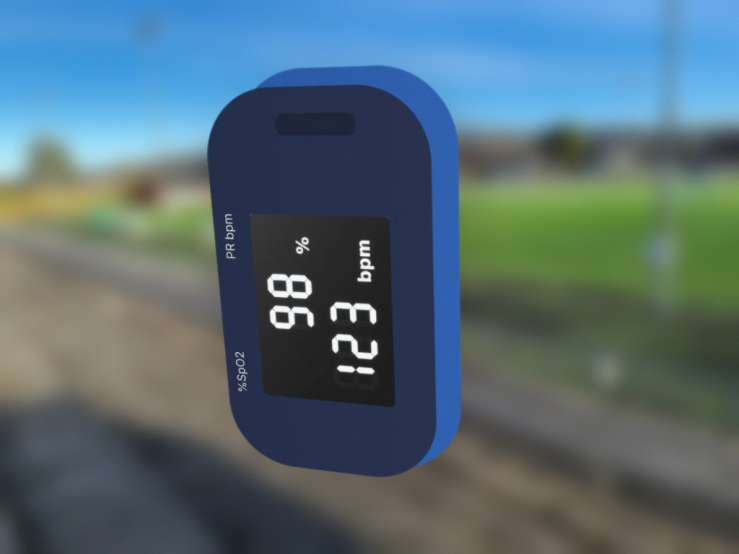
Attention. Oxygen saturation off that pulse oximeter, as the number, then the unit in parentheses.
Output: 98 (%)
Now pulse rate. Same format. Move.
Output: 123 (bpm)
